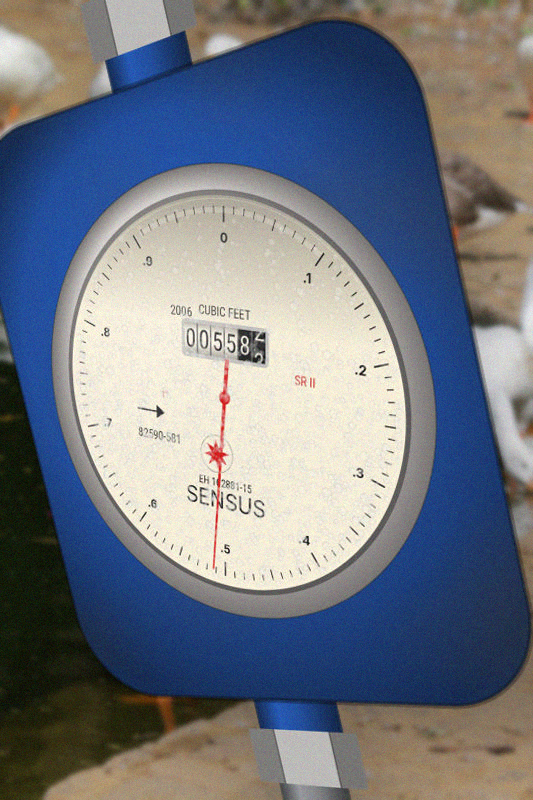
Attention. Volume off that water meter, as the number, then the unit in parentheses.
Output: 5582.51 (ft³)
